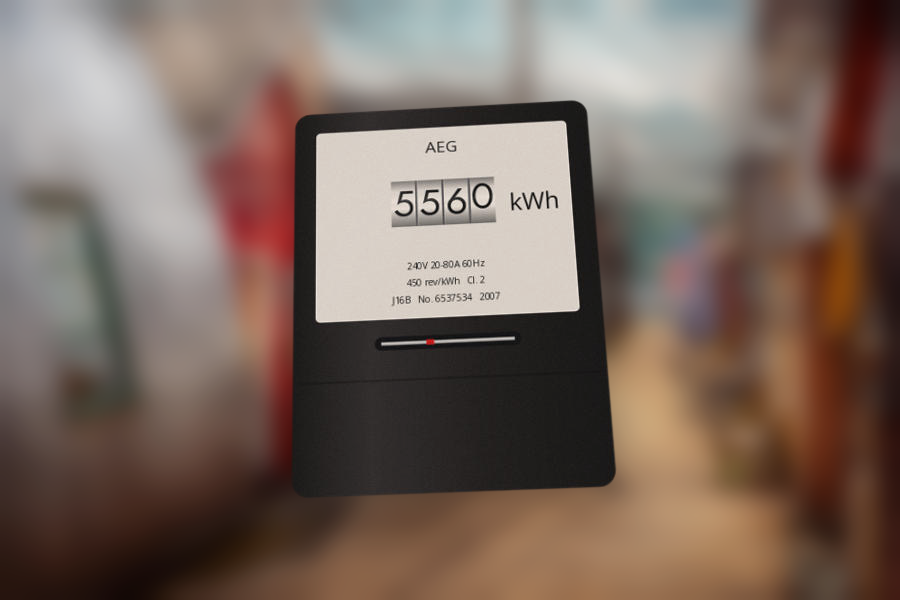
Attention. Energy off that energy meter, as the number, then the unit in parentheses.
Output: 5560 (kWh)
